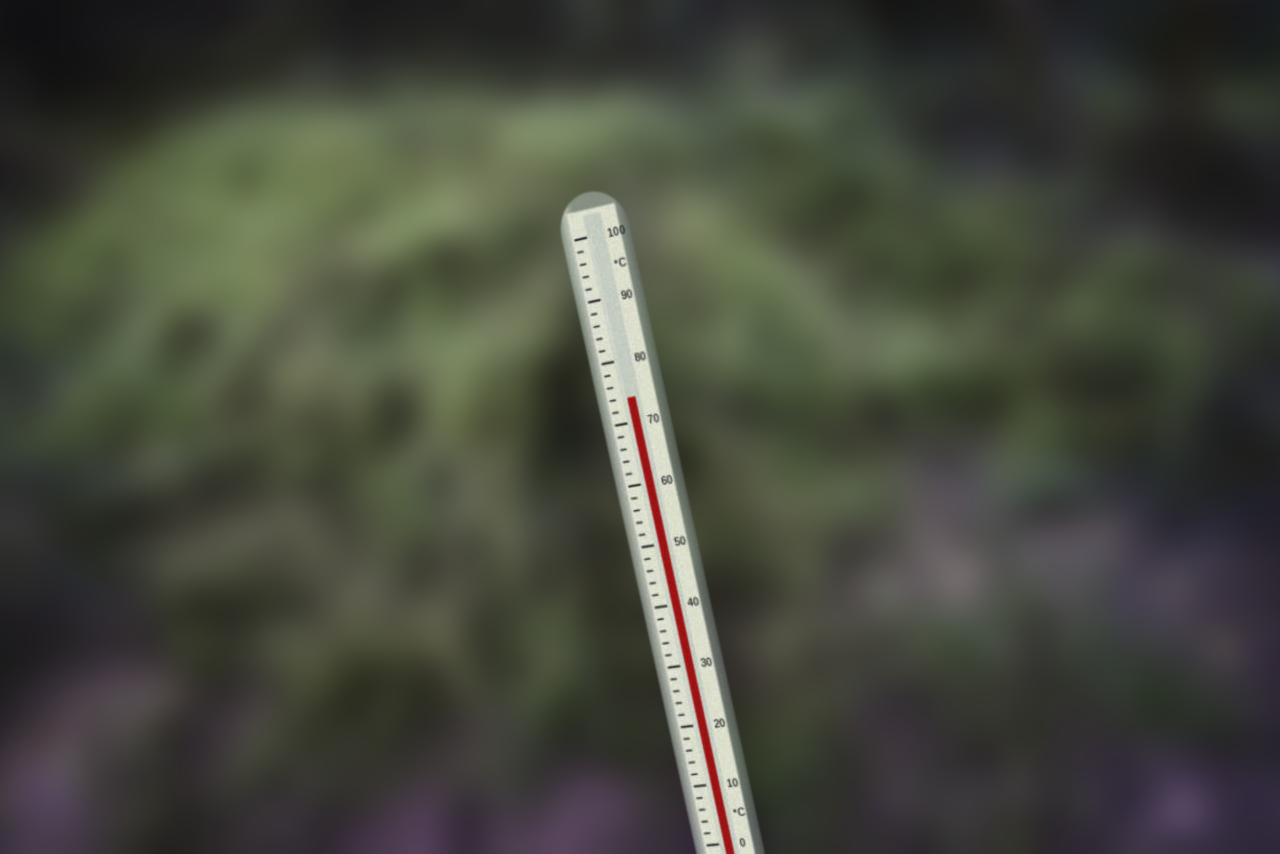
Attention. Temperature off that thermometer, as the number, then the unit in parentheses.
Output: 74 (°C)
